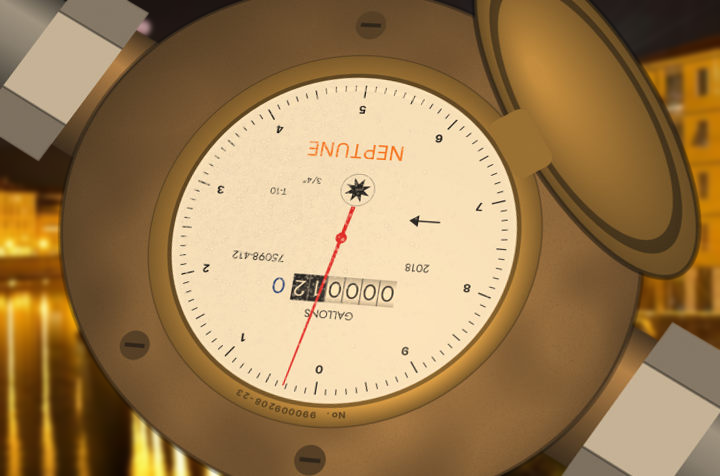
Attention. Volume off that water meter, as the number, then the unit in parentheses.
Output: 120.3 (gal)
